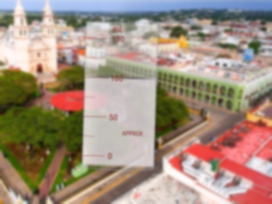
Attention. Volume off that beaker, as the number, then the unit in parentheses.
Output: 100 (mL)
